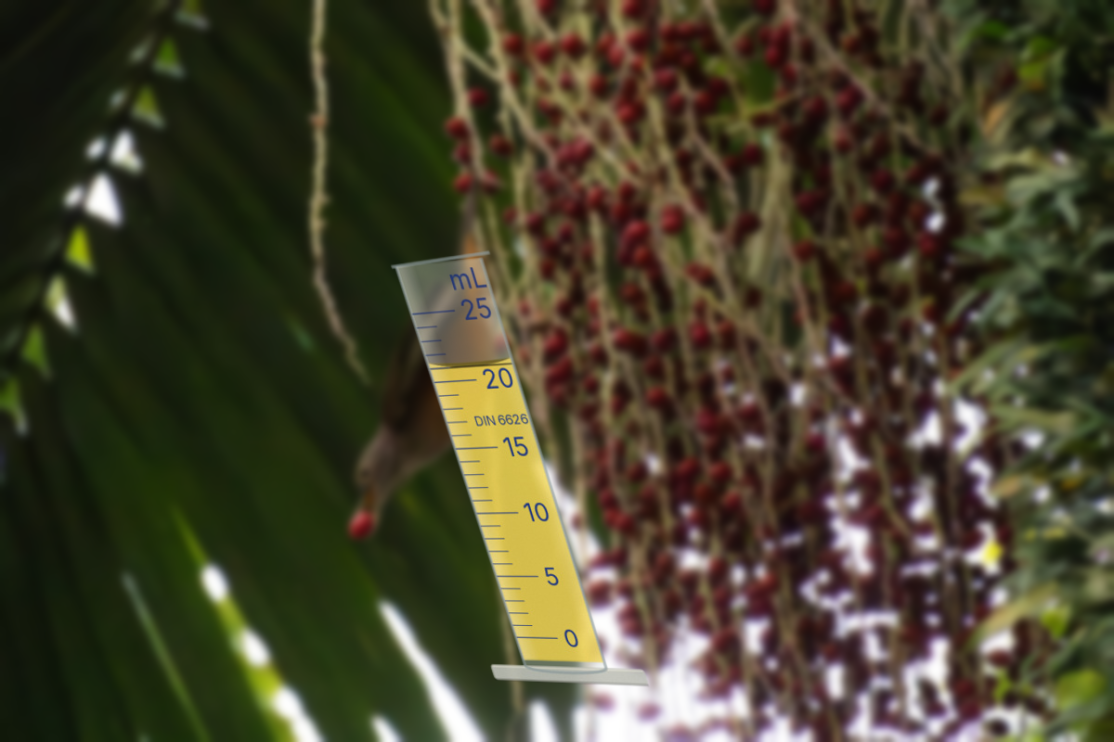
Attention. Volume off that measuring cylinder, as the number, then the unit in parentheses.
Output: 21 (mL)
